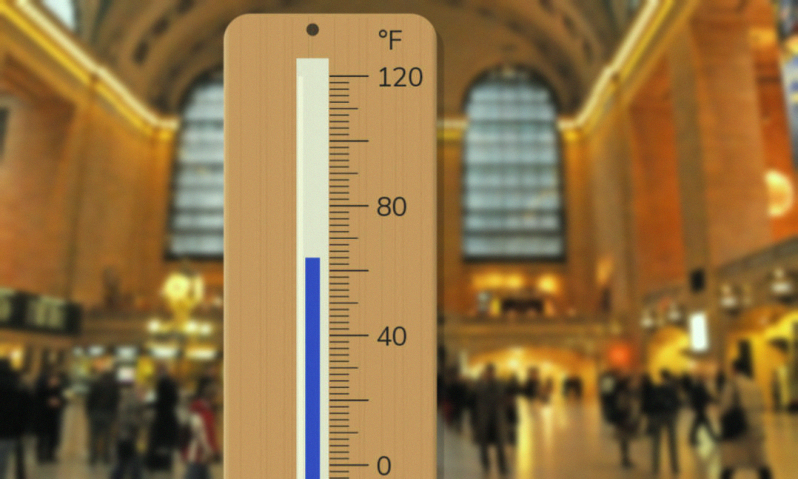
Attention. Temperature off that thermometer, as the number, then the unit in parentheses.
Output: 64 (°F)
